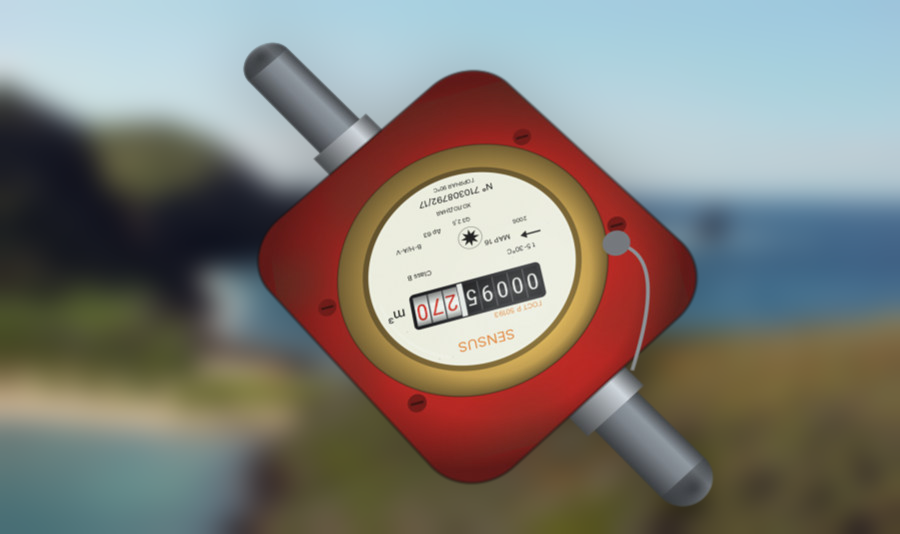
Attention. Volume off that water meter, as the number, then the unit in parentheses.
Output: 95.270 (m³)
